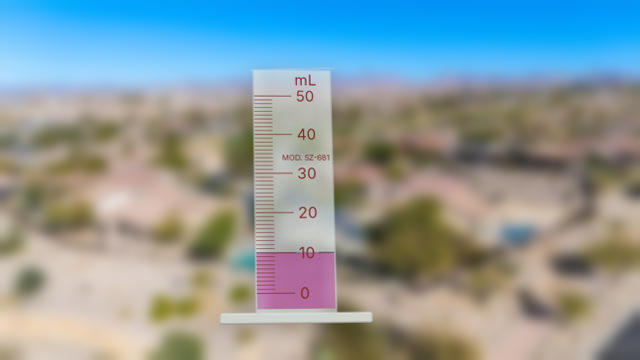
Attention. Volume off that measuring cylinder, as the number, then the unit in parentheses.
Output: 10 (mL)
